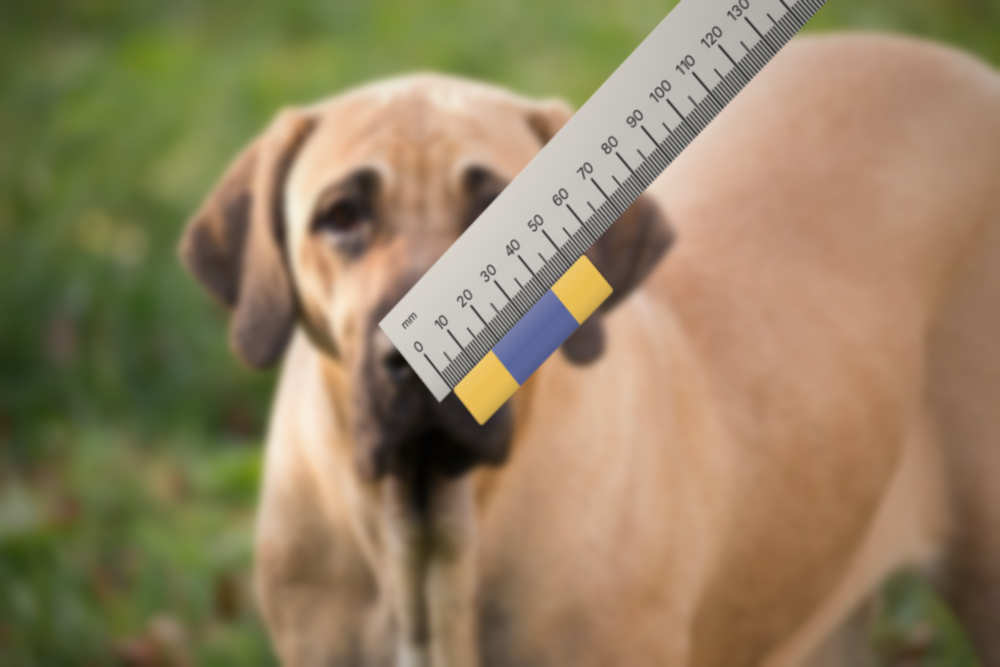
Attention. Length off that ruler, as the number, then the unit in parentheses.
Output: 55 (mm)
